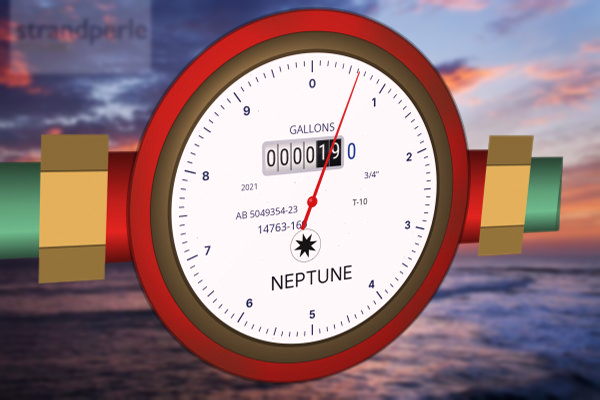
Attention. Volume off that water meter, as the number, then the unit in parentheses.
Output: 190.6 (gal)
